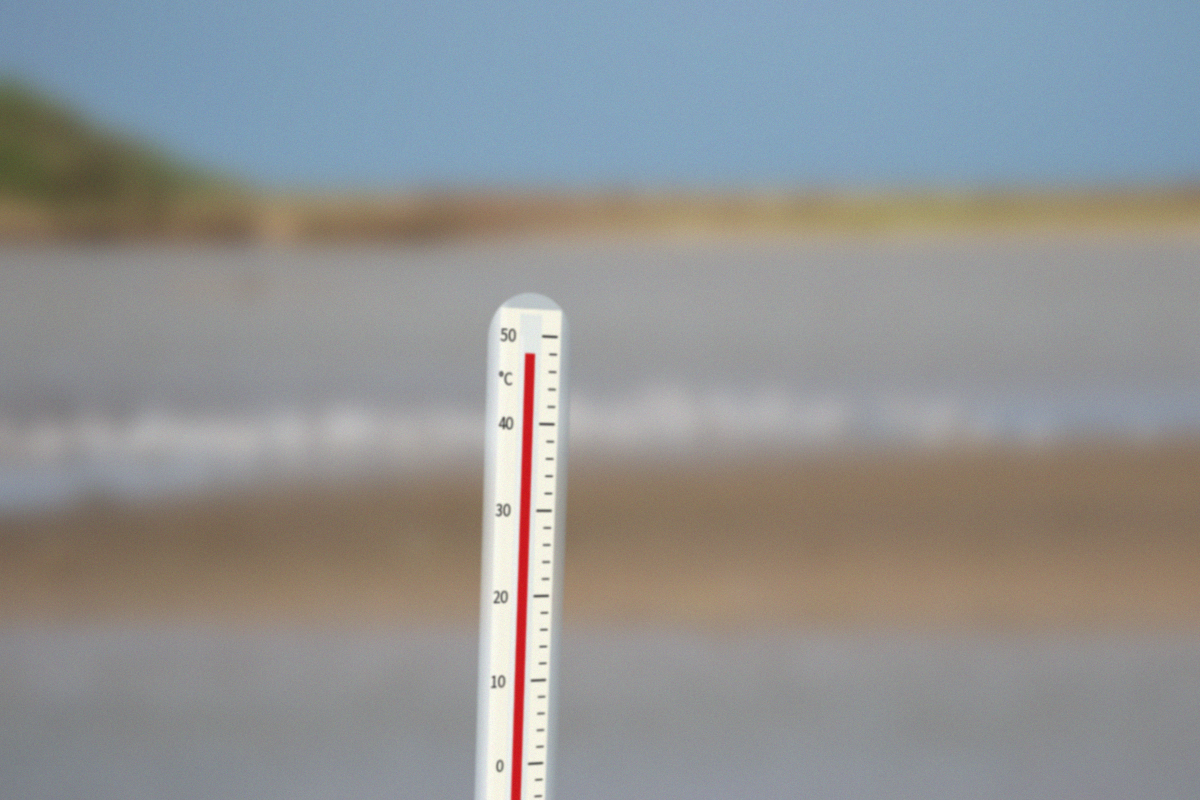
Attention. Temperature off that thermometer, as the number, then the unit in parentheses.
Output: 48 (°C)
